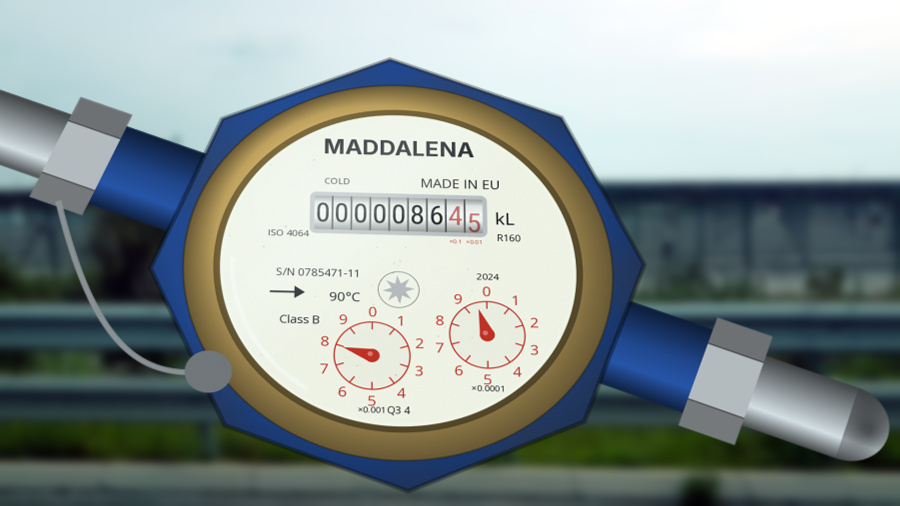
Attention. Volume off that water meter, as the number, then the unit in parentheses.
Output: 86.4479 (kL)
